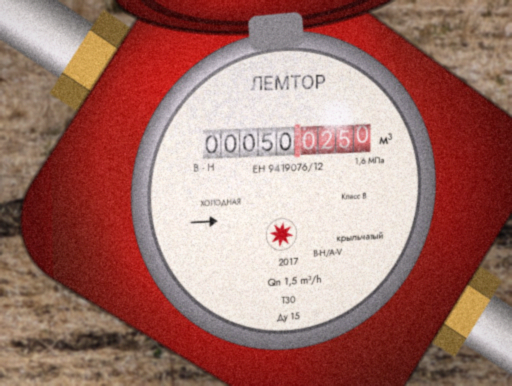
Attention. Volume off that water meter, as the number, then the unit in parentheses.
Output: 50.0250 (m³)
